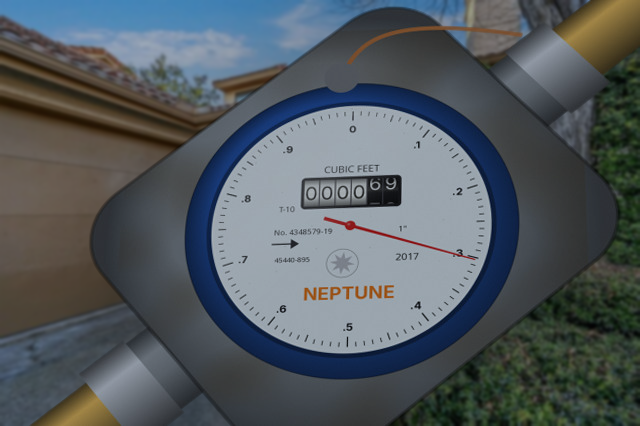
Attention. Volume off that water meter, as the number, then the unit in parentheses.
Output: 69.30 (ft³)
